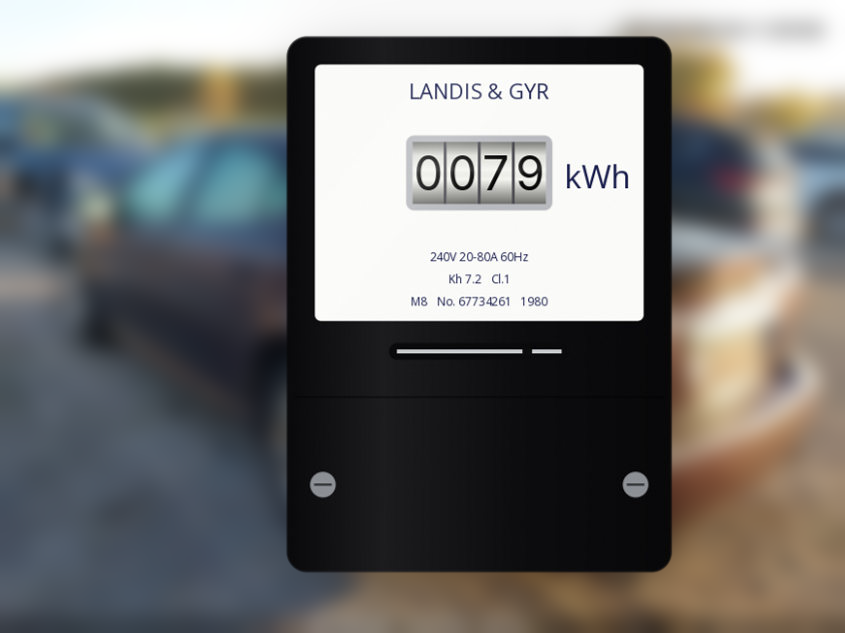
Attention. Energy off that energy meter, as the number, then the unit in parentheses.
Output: 79 (kWh)
